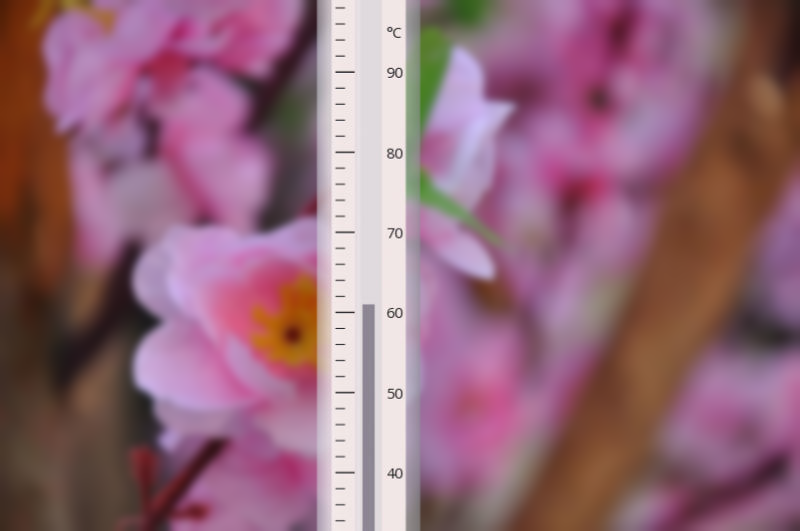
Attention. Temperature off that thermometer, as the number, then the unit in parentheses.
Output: 61 (°C)
